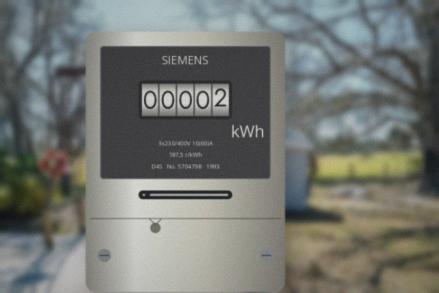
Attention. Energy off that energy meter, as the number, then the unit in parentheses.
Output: 2 (kWh)
